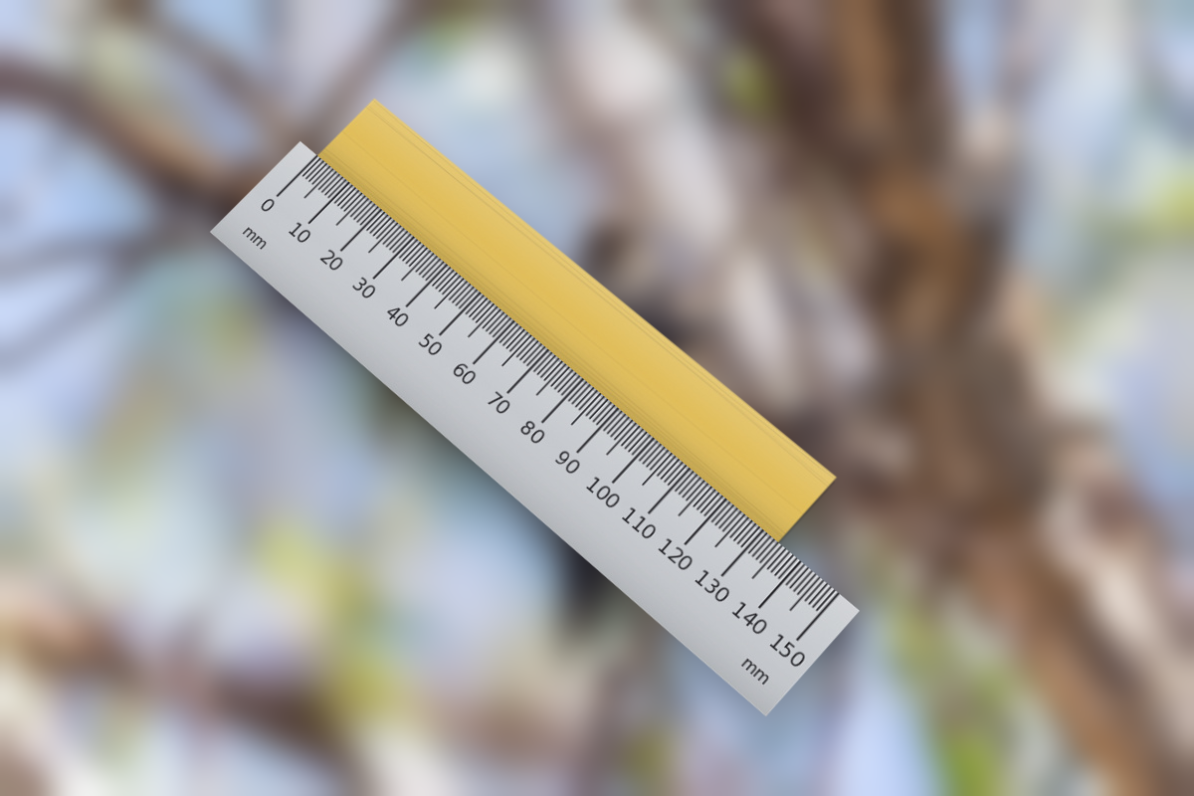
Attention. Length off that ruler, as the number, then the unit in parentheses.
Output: 134 (mm)
